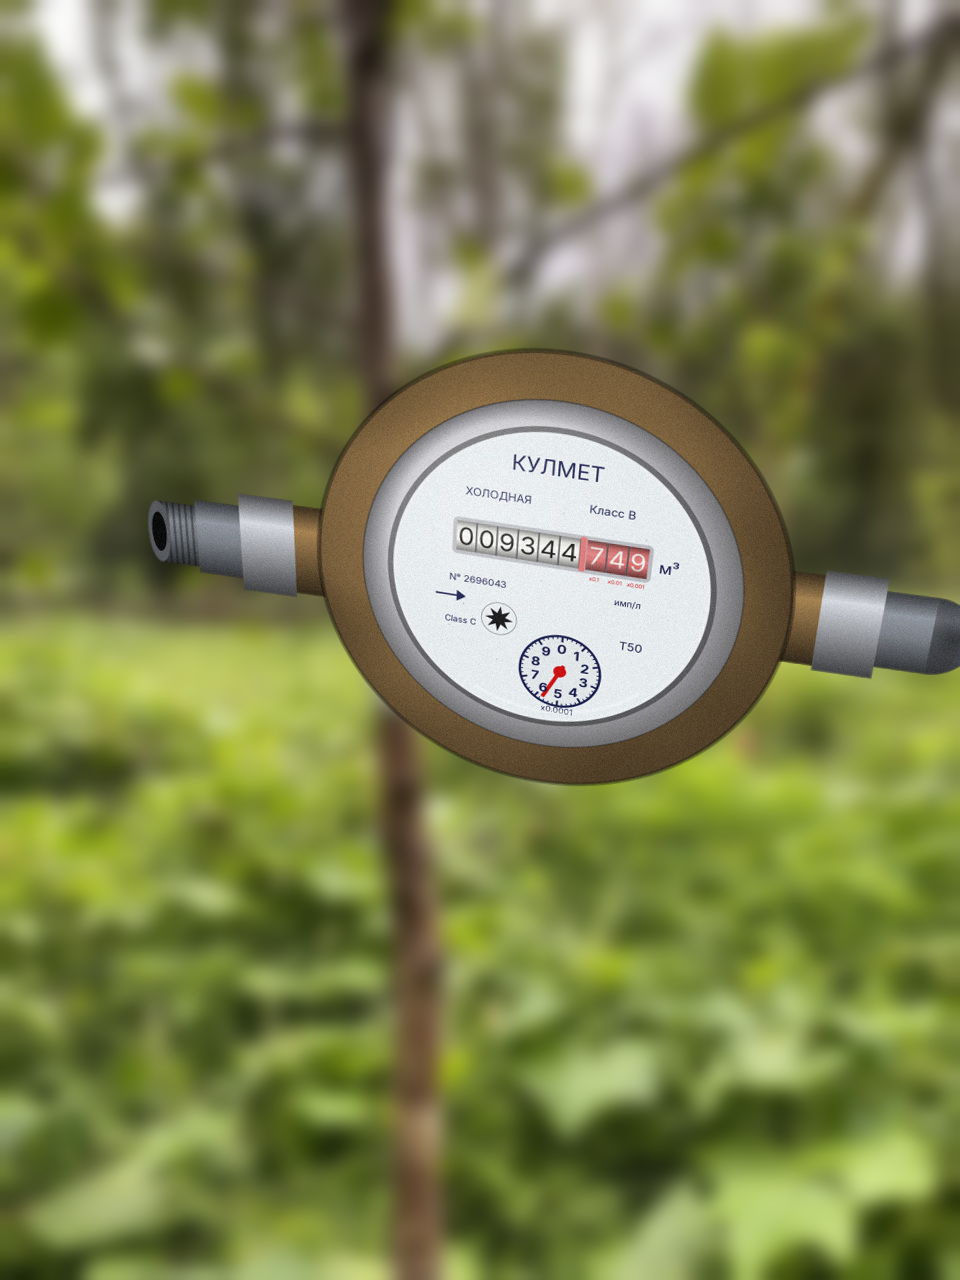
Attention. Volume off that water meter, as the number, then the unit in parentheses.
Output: 9344.7495 (m³)
